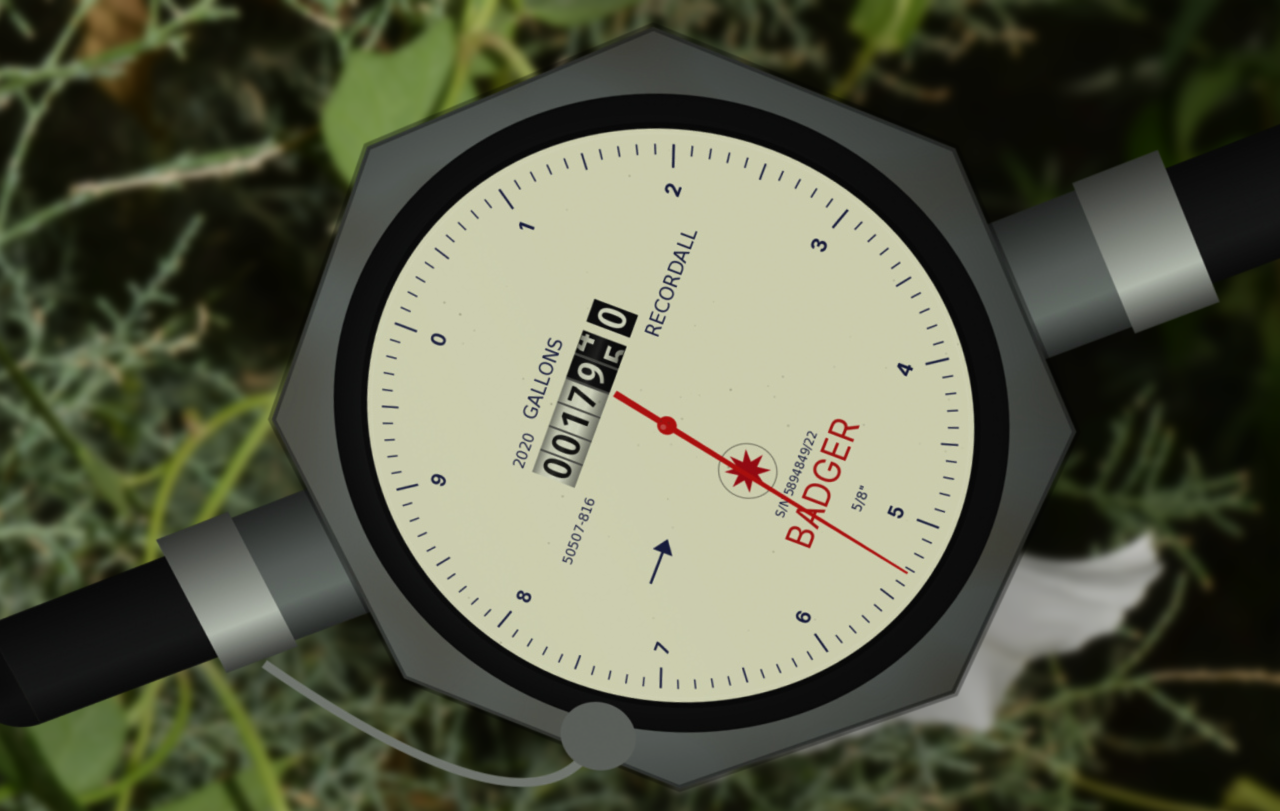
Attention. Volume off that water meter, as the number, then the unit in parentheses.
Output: 17945.3 (gal)
